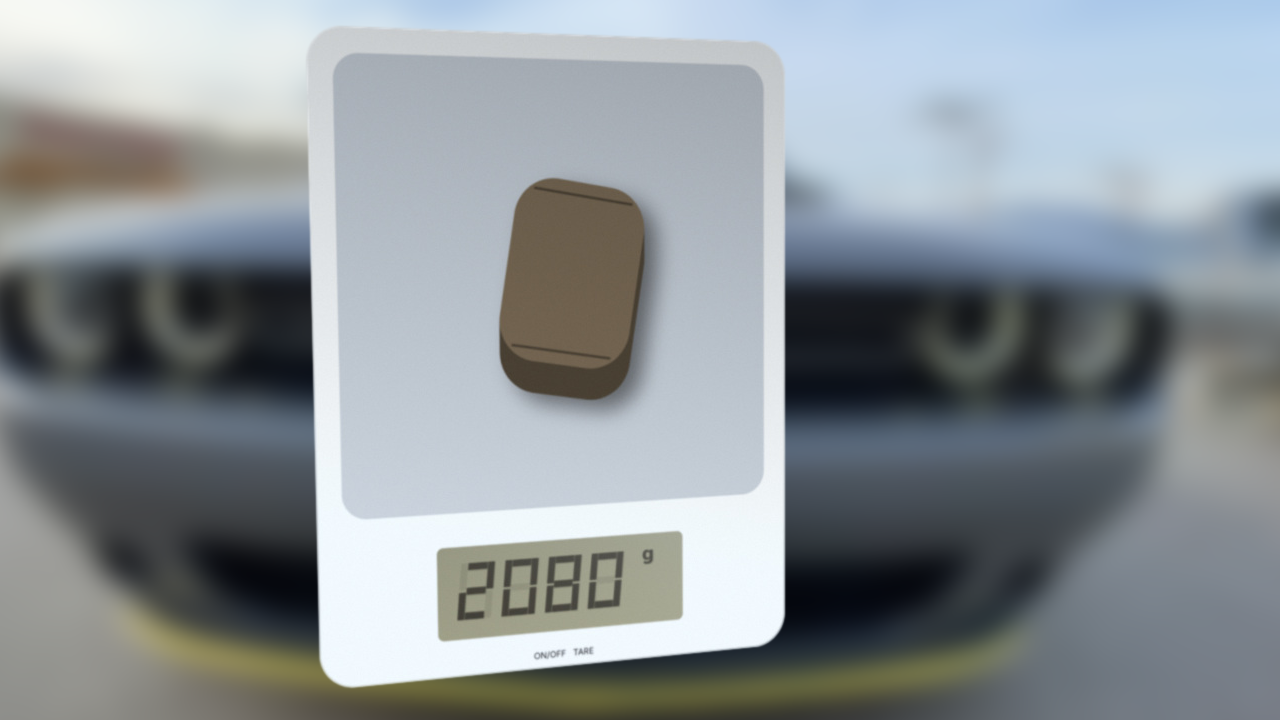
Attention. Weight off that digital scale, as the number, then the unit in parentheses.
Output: 2080 (g)
